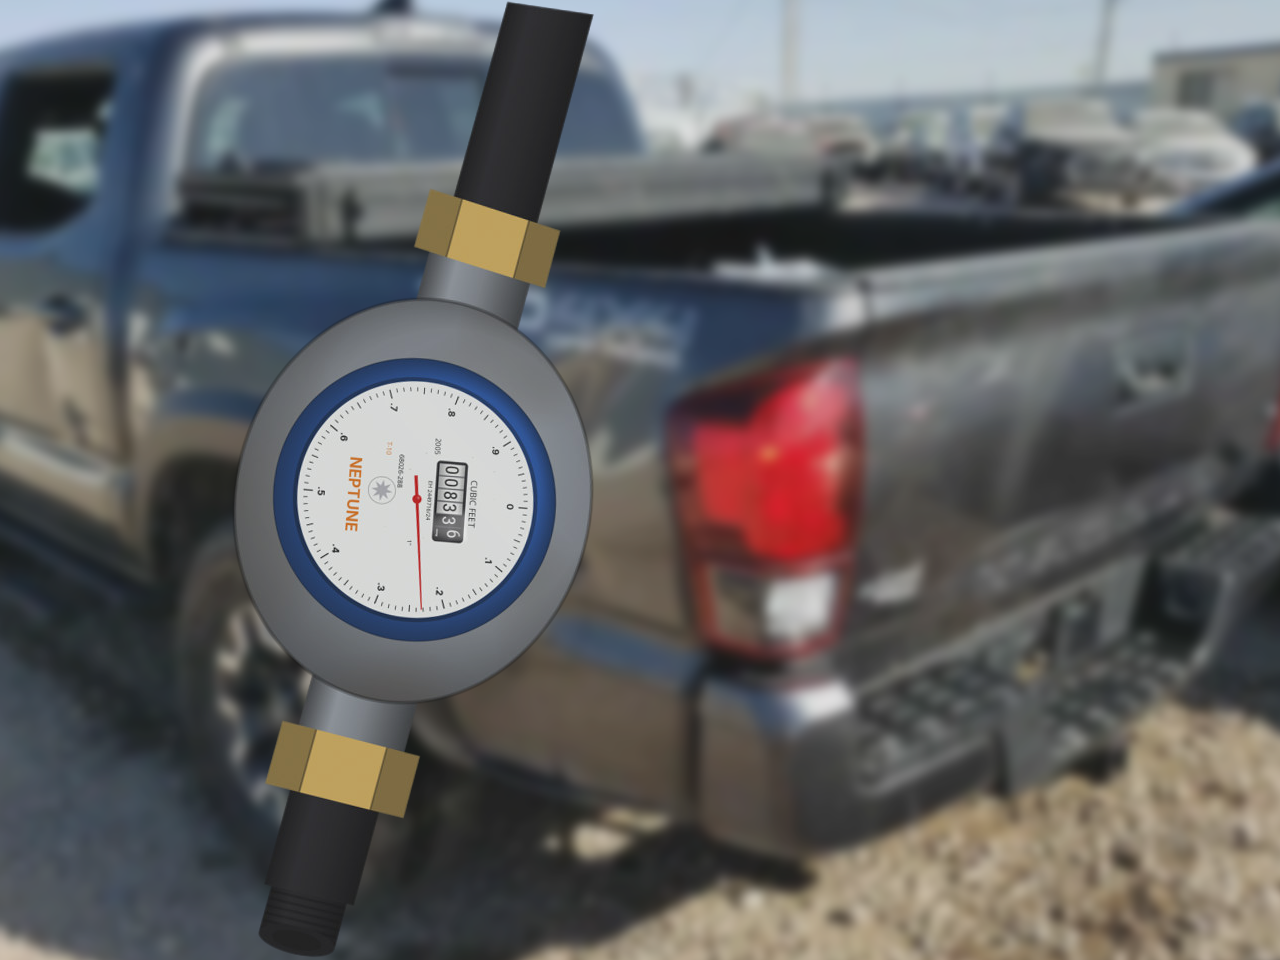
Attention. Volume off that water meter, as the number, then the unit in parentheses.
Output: 8336.23 (ft³)
